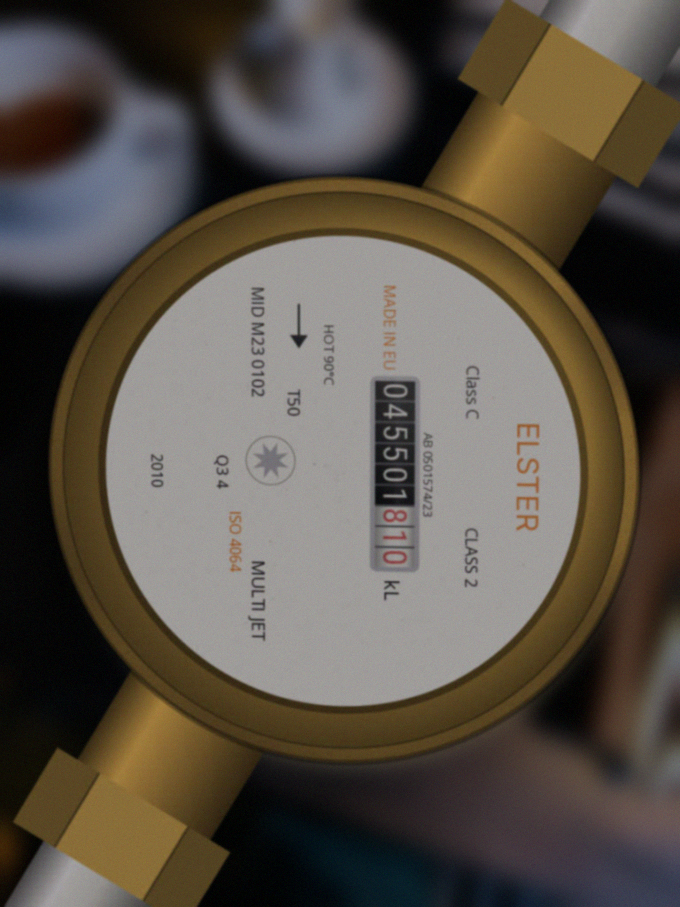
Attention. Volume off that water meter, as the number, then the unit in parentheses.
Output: 45501.810 (kL)
